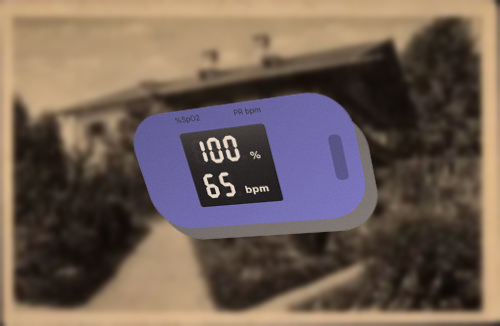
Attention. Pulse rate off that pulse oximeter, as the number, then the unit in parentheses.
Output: 65 (bpm)
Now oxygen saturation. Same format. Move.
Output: 100 (%)
